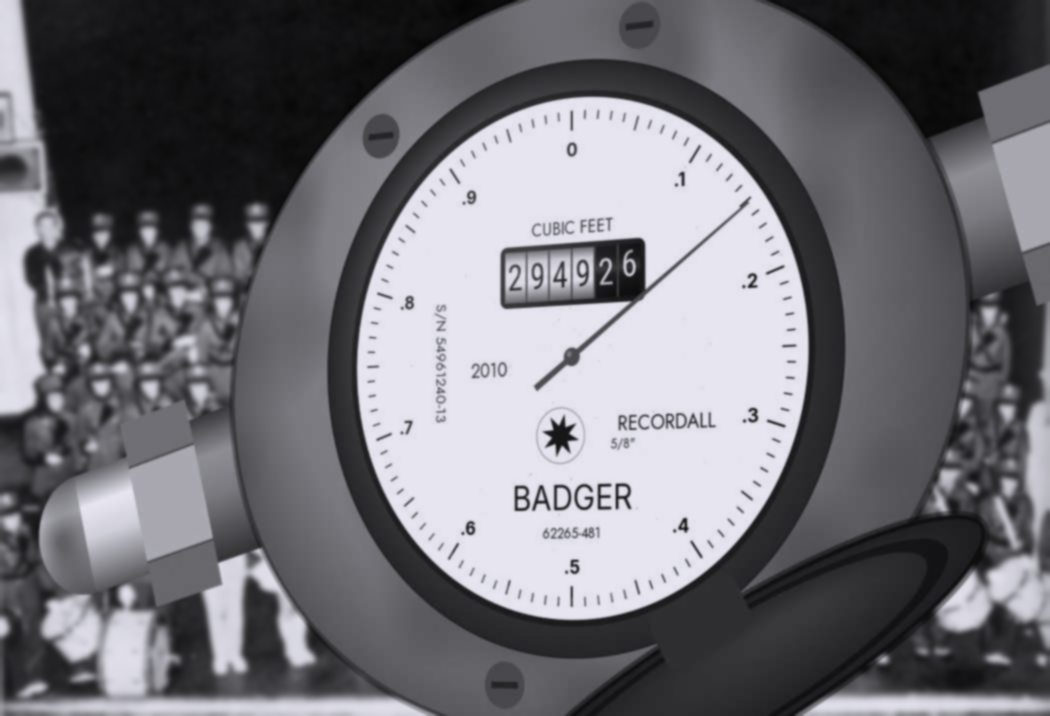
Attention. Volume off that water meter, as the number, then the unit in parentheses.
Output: 294926.15 (ft³)
